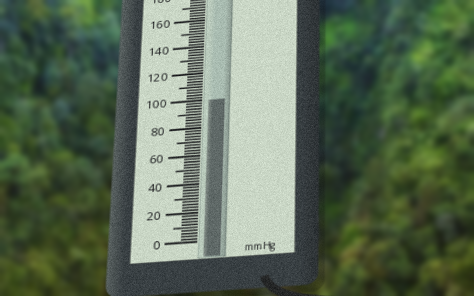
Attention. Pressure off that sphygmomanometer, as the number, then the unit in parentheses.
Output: 100 (mmHg)
